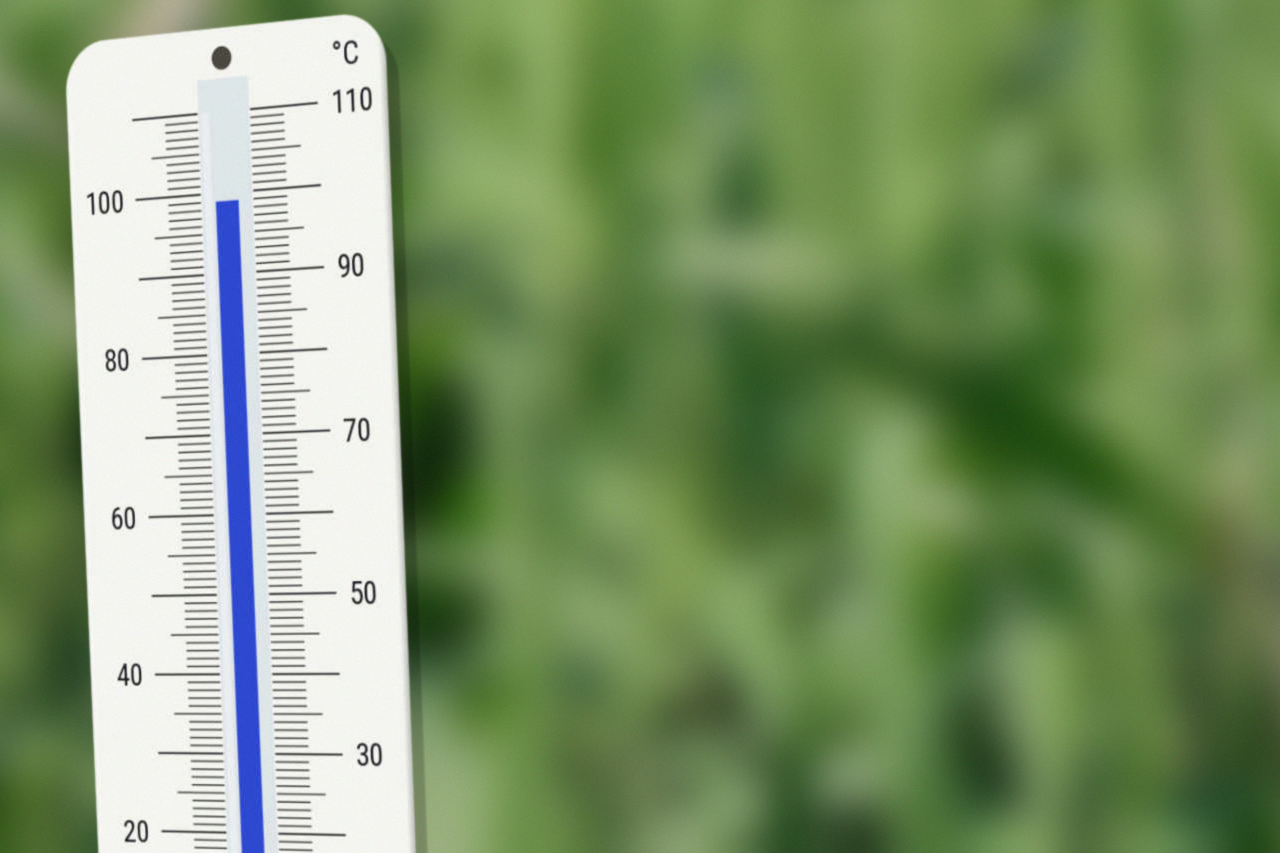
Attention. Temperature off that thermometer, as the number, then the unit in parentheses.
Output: 99 (°C)
